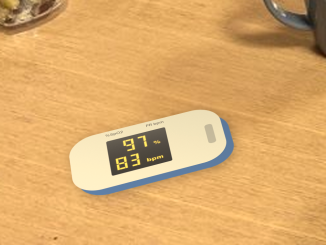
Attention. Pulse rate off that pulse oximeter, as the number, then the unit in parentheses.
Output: 83 (bpm)
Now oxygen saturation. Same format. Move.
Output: 97 (%)
